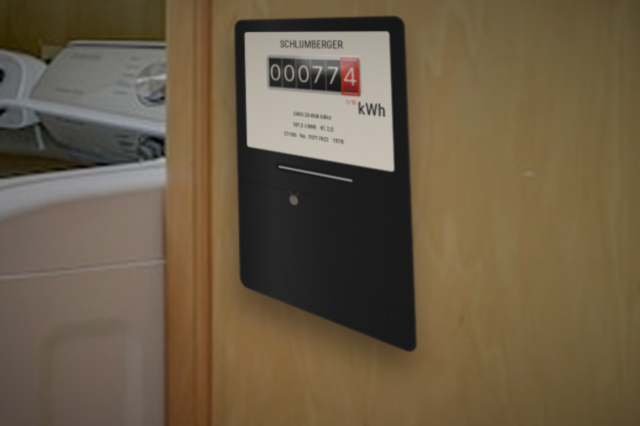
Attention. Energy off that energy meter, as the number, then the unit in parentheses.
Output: 77.4 (kWh)
